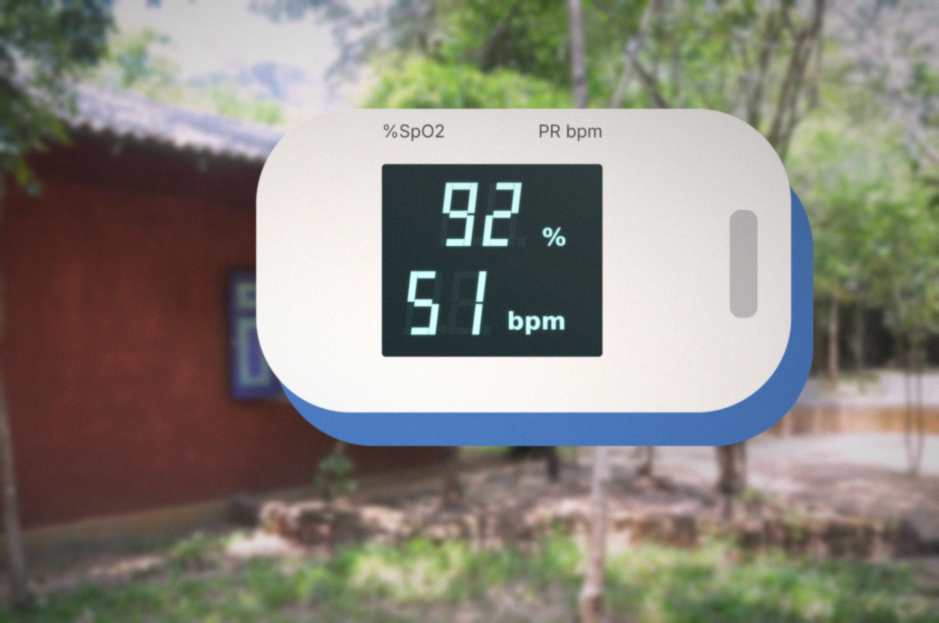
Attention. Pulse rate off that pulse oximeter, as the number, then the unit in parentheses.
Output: 51 (bpm)
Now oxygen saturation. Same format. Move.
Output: 92 (%)
